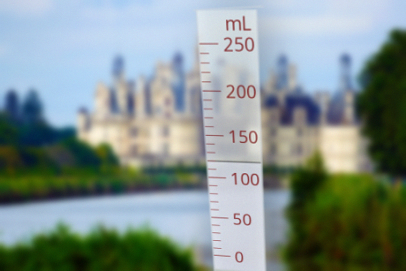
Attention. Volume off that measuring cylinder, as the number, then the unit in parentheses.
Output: 120 (mL)
